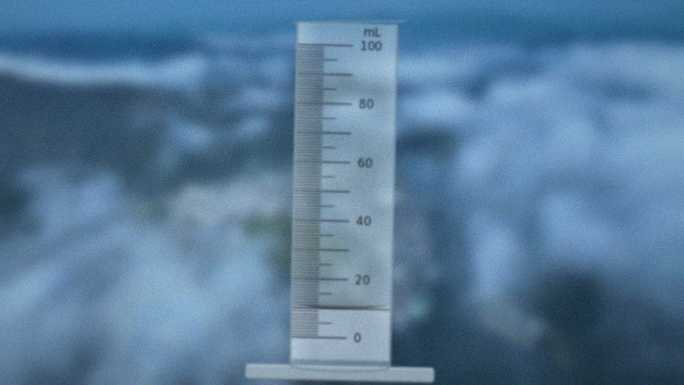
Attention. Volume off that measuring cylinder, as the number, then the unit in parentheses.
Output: 10 (mL)
